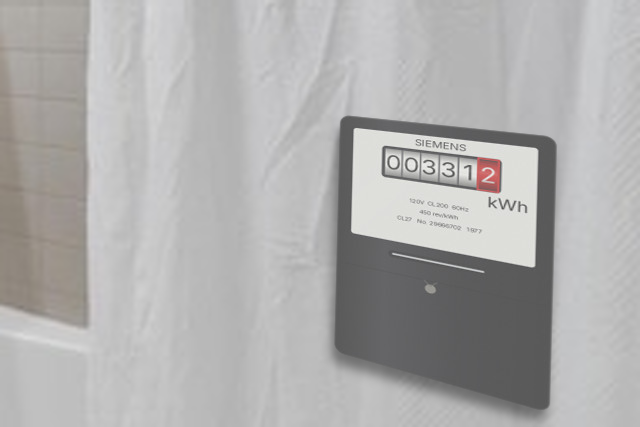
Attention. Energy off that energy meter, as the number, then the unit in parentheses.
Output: 331.2 (kWh)
